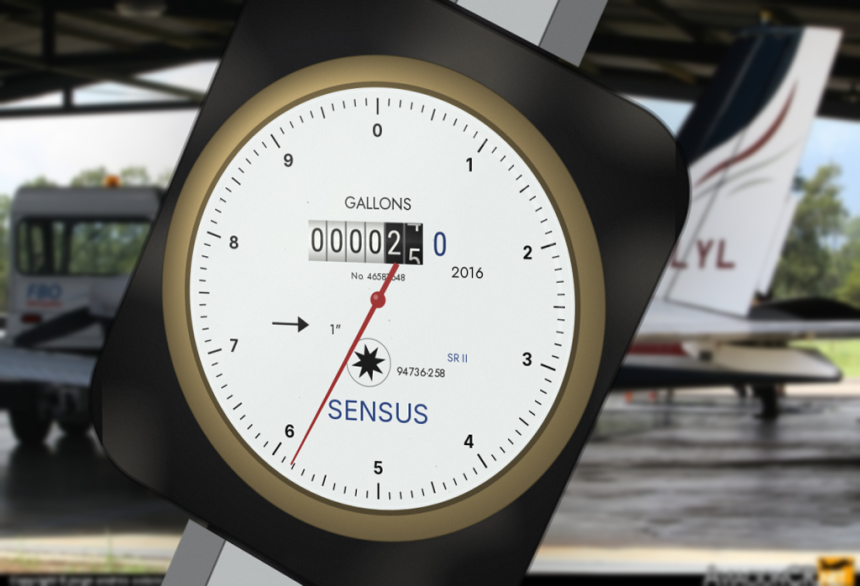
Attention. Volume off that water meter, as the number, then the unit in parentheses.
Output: 245.8 (gal)
